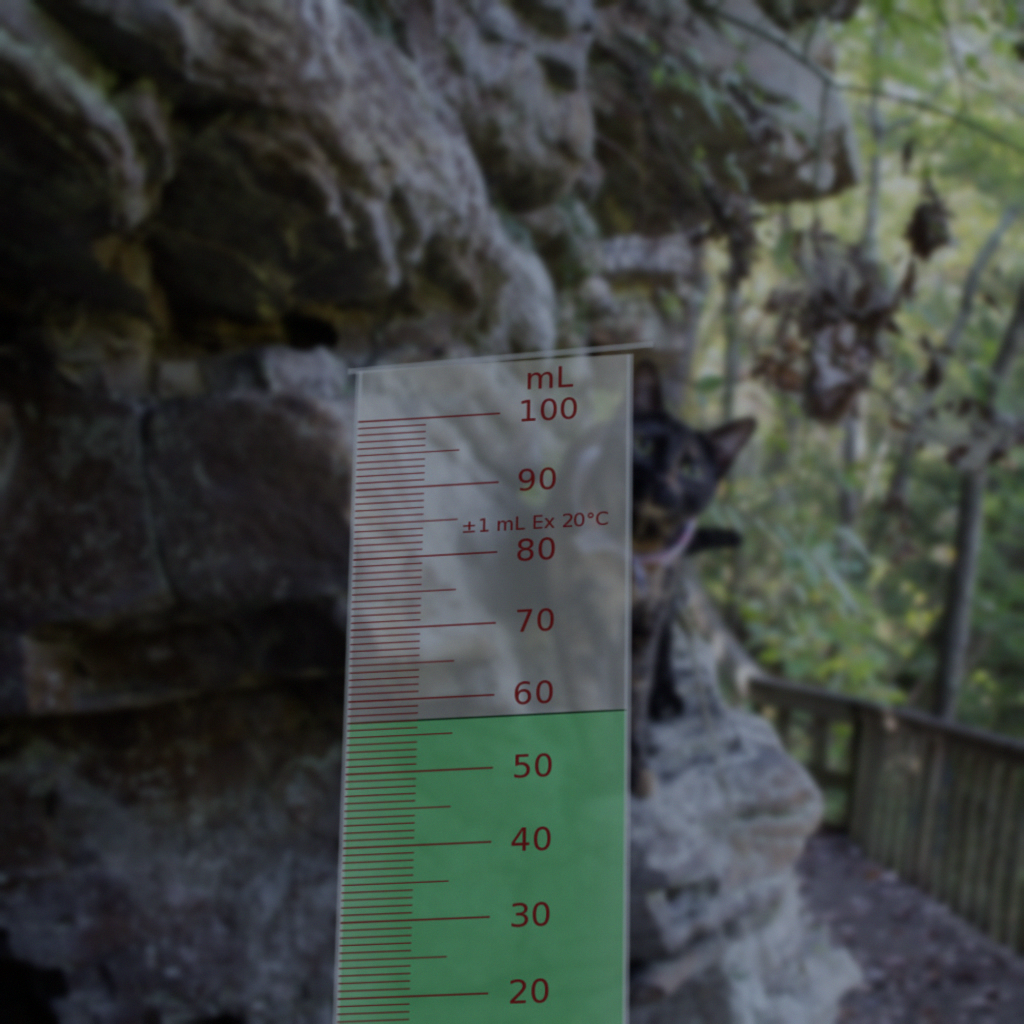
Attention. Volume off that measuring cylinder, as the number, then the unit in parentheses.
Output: 57 (mL)
